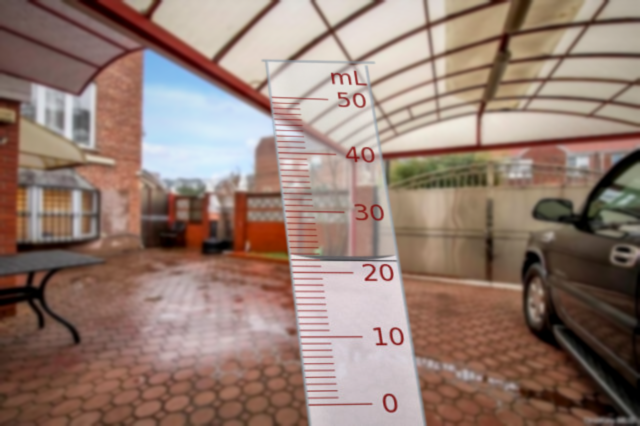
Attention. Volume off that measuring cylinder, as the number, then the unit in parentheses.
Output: 22 (mL)
